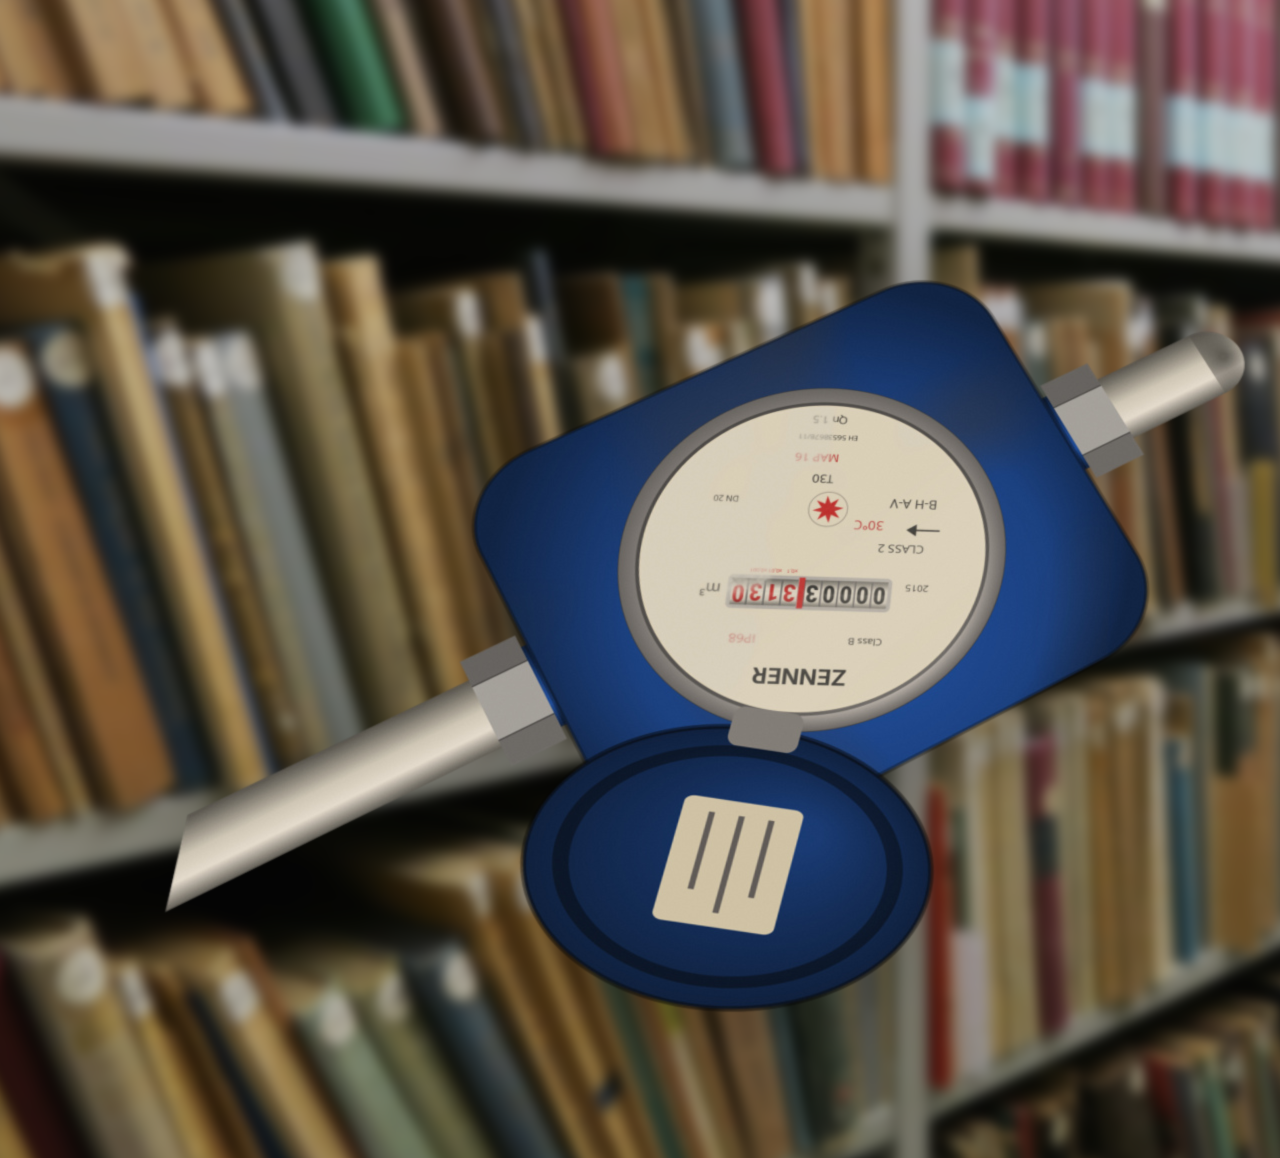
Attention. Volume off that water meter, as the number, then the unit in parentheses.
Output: 3.3130 (m³)
